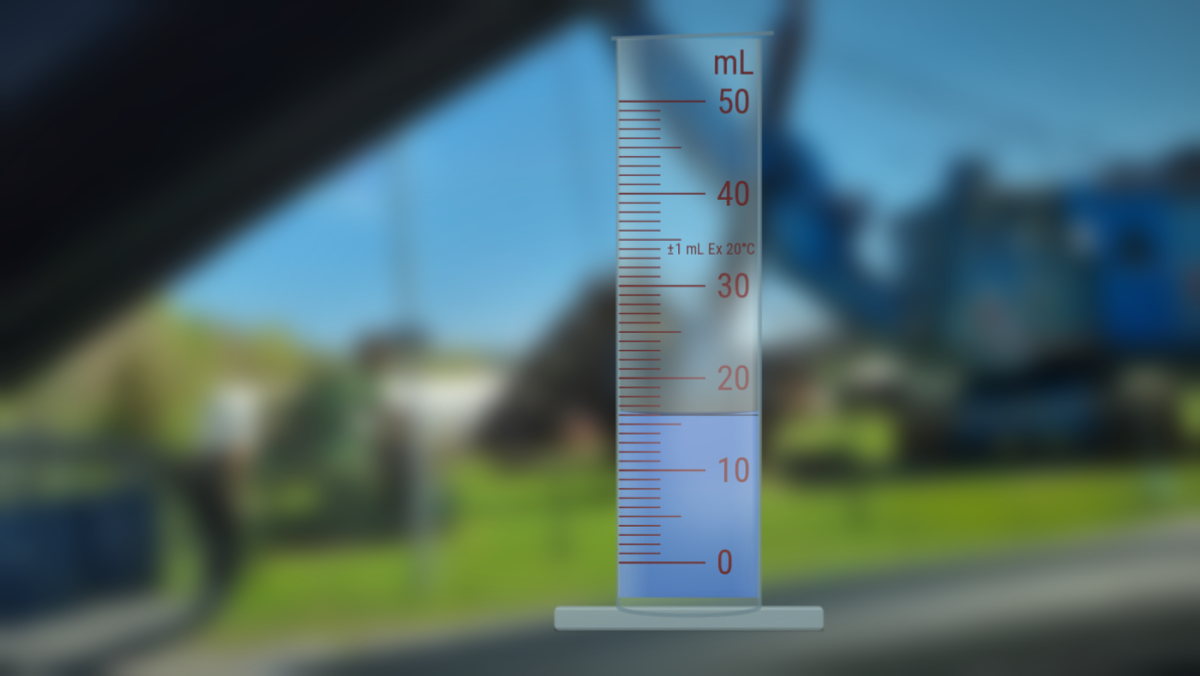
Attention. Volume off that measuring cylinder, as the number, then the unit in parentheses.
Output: 16 (mL)
